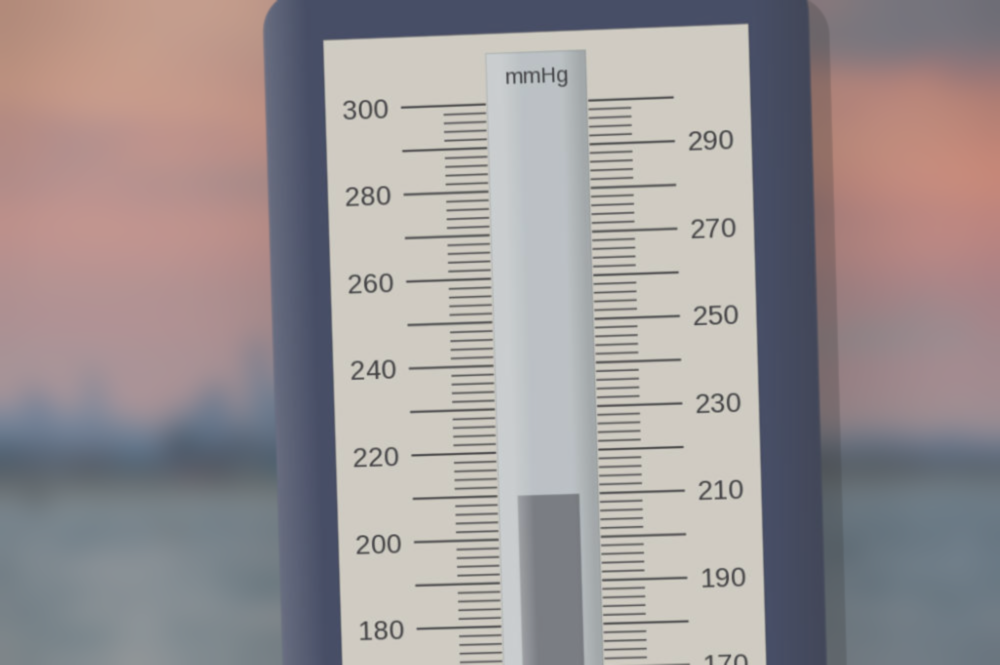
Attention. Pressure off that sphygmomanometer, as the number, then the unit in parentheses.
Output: 210 (mmHg)
